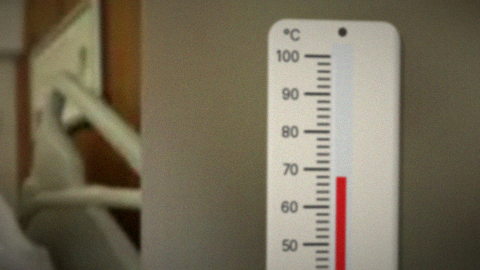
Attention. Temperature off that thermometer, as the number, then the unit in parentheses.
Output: 68 (°C)
